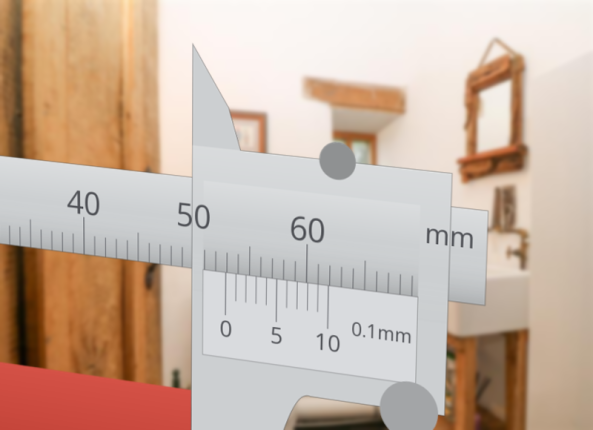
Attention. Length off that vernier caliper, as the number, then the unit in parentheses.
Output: 52.9 (mm)
